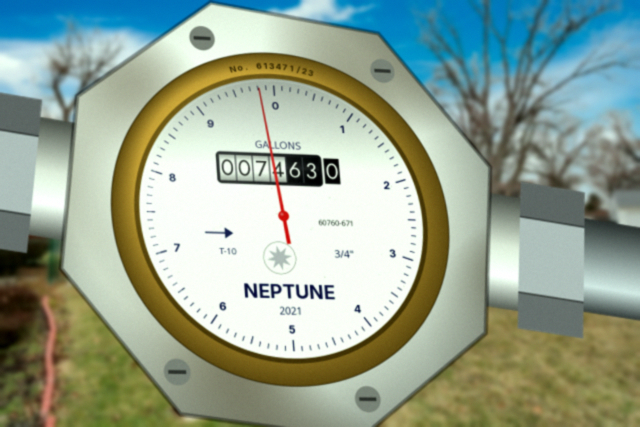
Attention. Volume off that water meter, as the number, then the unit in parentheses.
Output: 74629.8 (gal)
